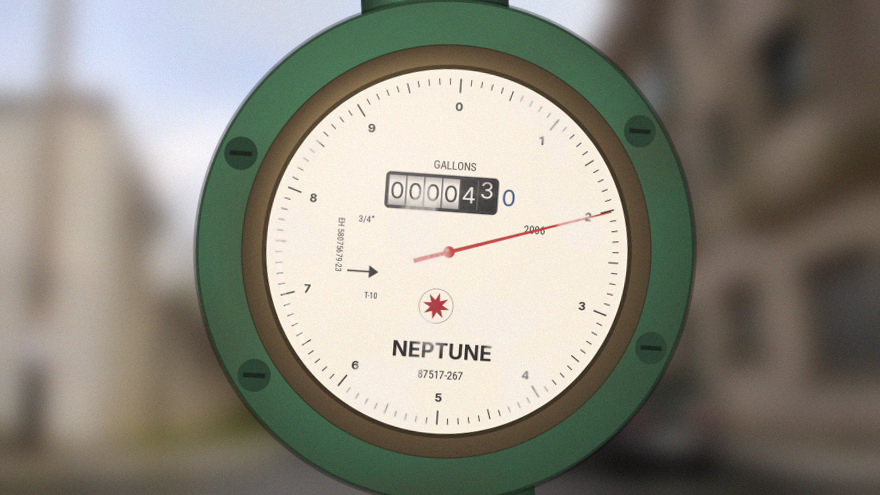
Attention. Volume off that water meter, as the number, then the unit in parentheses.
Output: 432.0 (gal)
